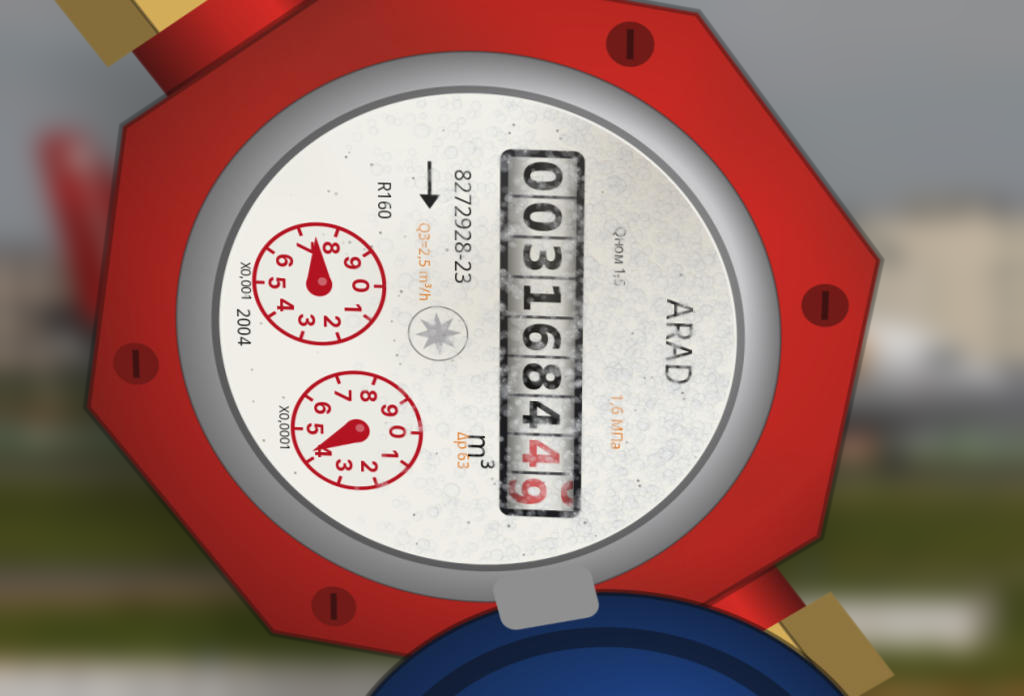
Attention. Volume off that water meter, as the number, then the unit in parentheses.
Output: 31684.4874 (m³)
